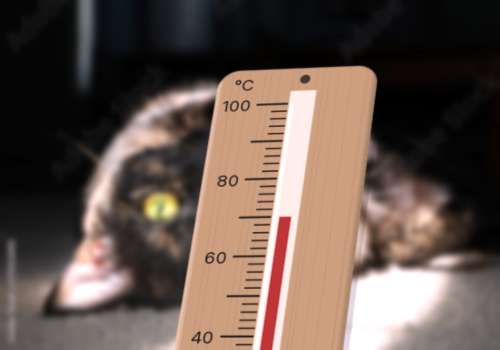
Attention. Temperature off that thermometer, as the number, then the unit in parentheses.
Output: 70 (°C)
